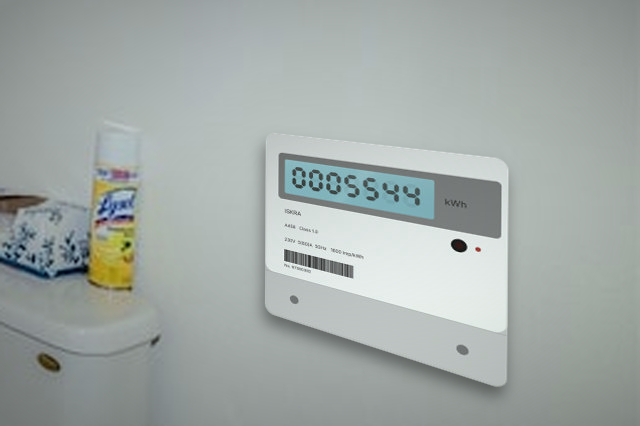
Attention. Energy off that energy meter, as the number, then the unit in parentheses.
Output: 5544 (kWh)
